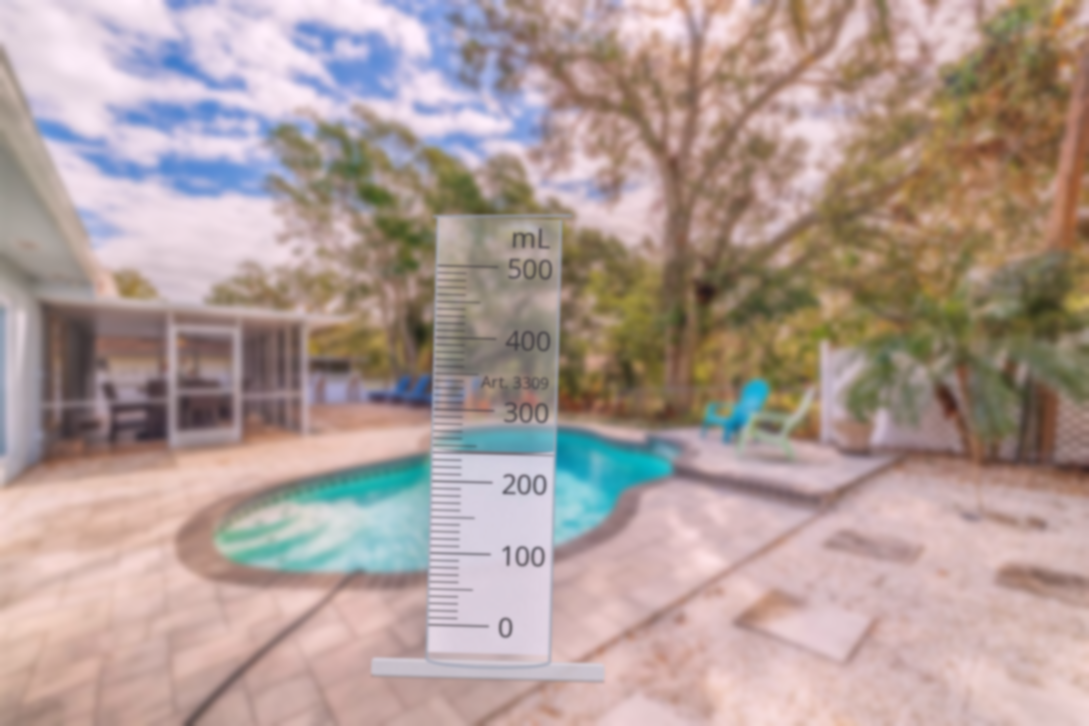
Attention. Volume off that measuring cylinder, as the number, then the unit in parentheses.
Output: 240 (mL)
